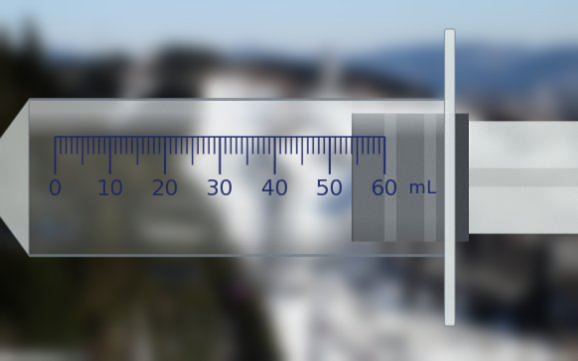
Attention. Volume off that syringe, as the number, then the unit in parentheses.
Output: 54 (mL)
